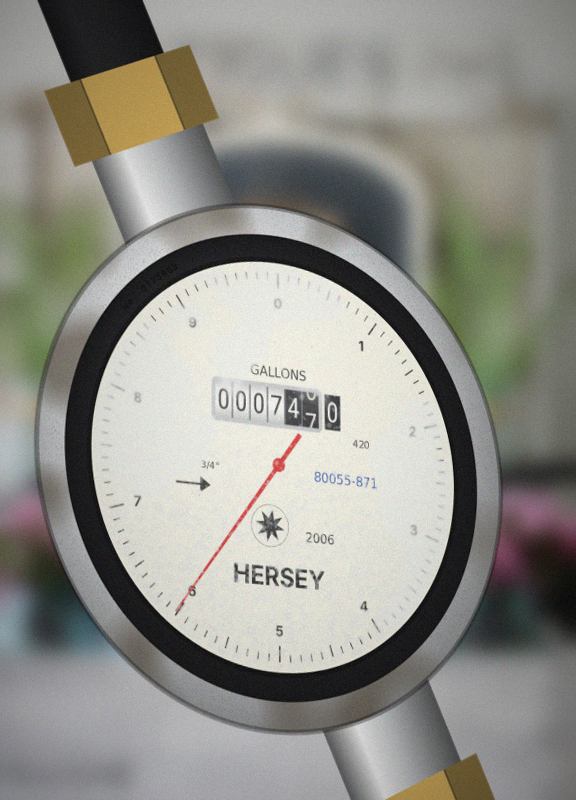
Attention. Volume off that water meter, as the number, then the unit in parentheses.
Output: 7466.0 (gal)
